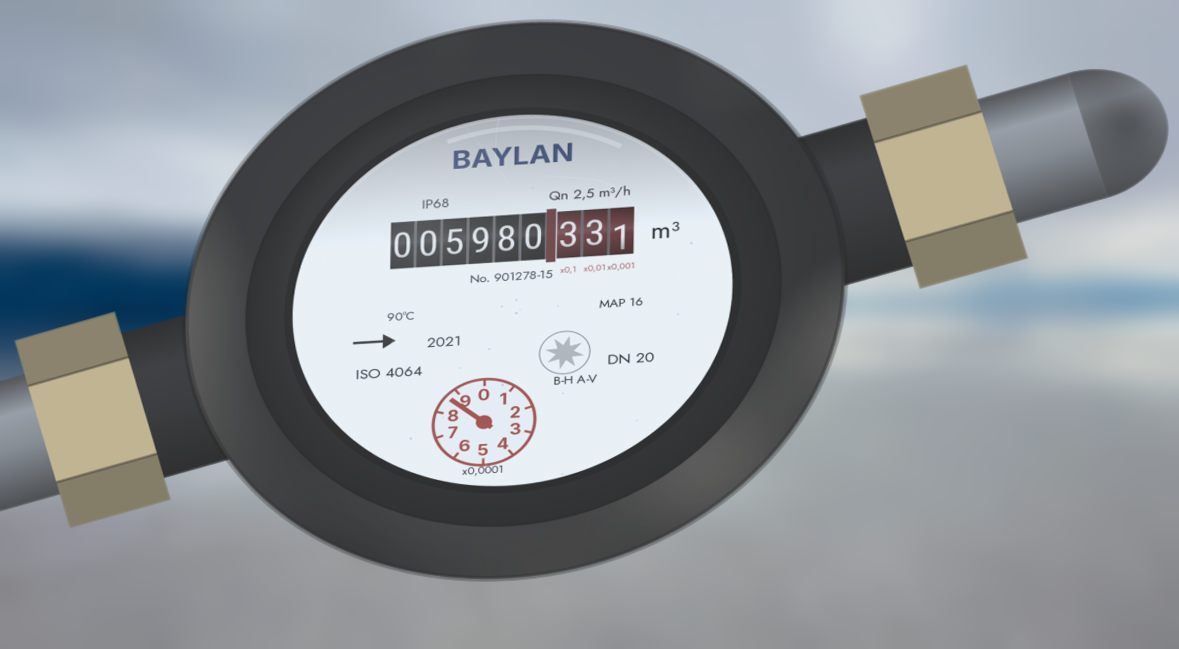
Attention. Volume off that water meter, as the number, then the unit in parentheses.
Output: 5980.3308 (m³)
